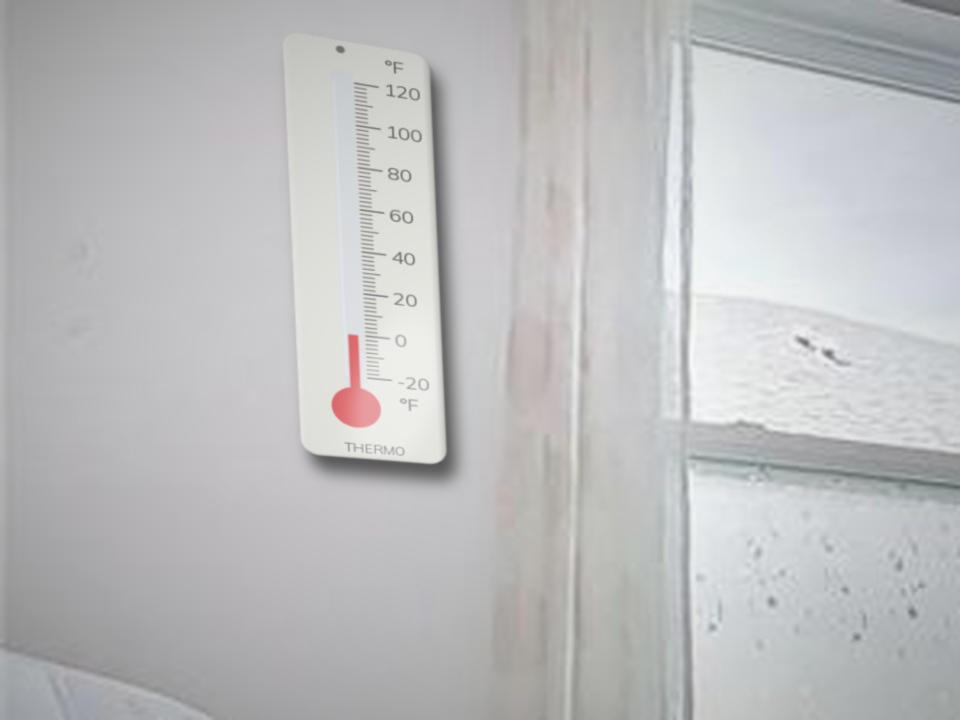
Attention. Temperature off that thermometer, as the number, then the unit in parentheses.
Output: 0 (°F)
